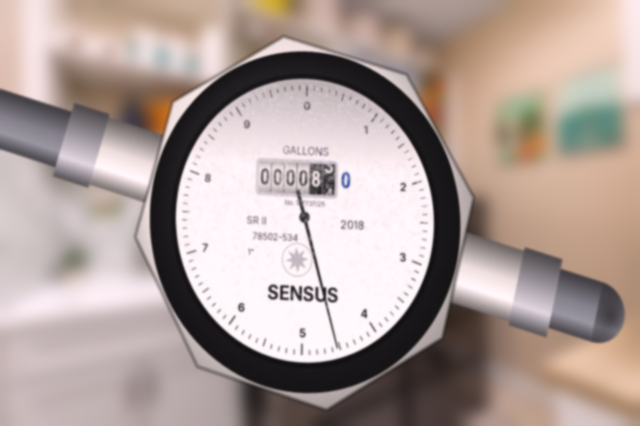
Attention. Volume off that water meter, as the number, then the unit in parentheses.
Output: 834.5 (gal)
